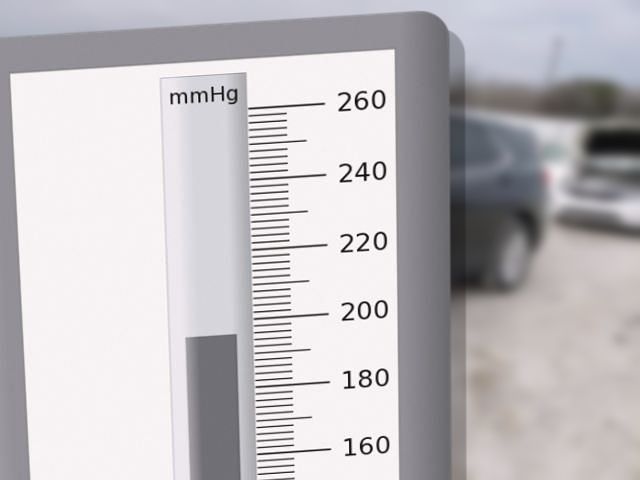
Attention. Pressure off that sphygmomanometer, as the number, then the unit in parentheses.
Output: 196 (mmHg)
